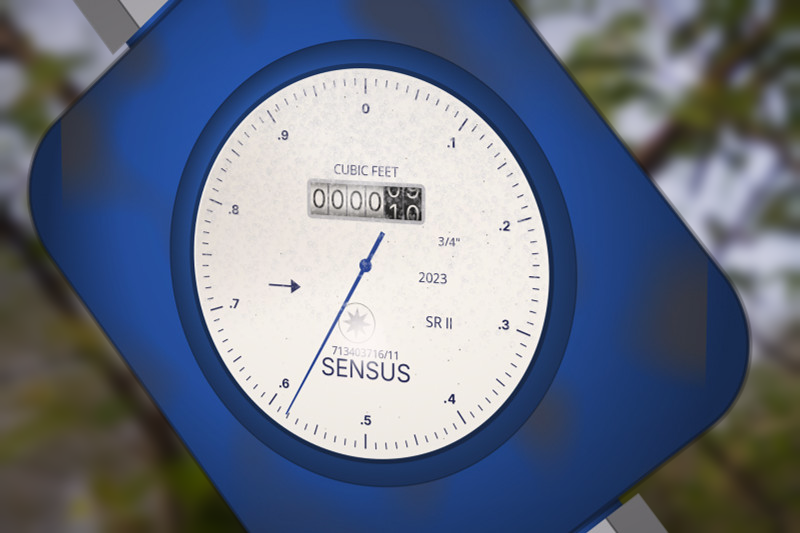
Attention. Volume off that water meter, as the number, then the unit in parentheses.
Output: 9.58 (ft³)
